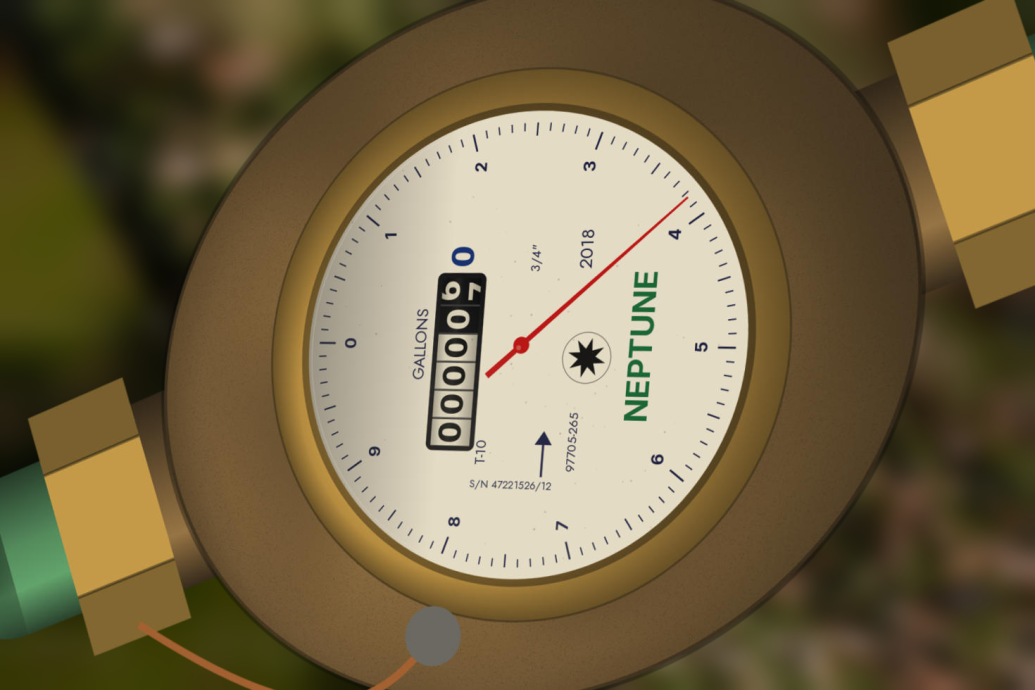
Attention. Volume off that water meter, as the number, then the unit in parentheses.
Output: 63.8 (gal)
